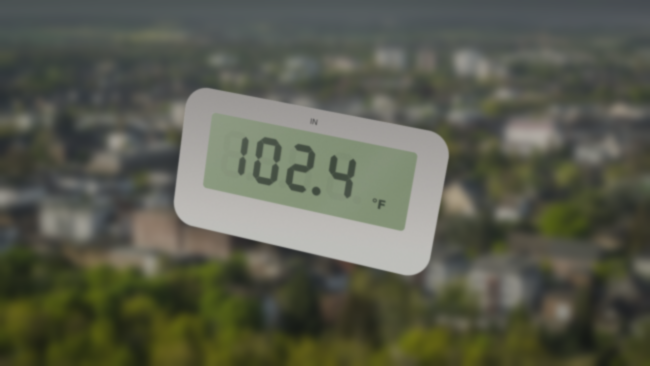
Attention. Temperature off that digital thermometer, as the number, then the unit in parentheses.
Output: 102.4 (°F)
